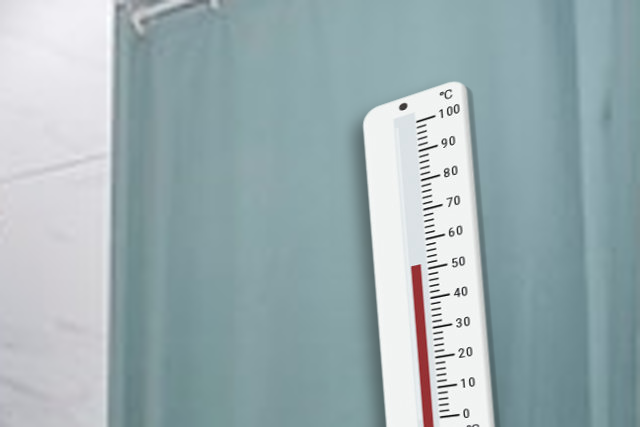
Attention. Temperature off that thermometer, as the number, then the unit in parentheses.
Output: 52 (°C)
